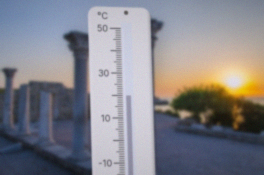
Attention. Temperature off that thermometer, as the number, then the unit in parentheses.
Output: 20 (°C)
